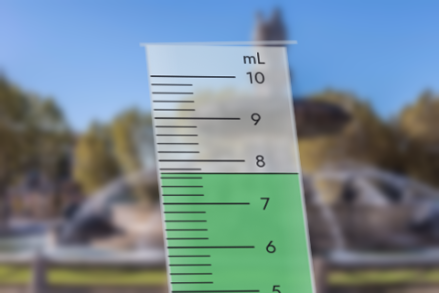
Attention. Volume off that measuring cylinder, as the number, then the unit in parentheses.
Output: 7.7 (mL)
